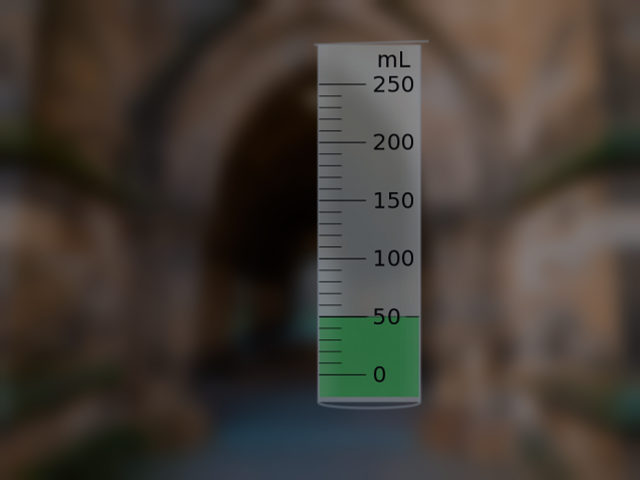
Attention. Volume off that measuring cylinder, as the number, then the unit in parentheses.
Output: 50 (mL)
